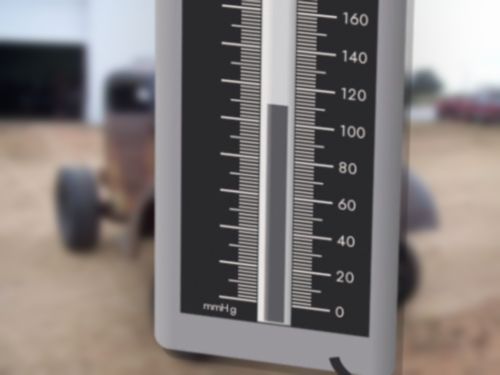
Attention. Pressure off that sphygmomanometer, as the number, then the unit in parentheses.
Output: 110 (mmHg)
